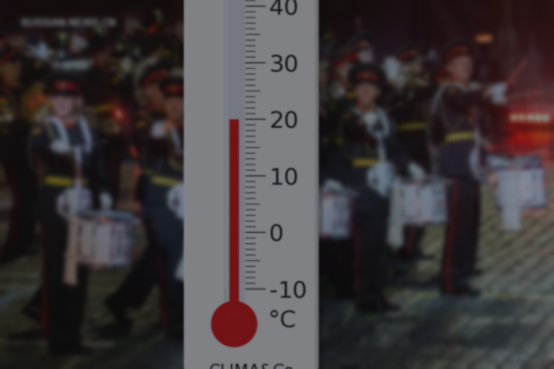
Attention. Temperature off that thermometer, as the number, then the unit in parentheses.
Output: 20 (°C)
